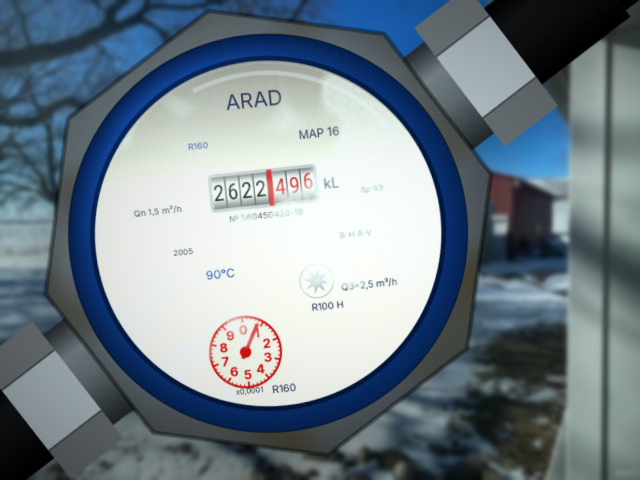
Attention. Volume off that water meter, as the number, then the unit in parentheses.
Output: 2622.4960 (kL)
